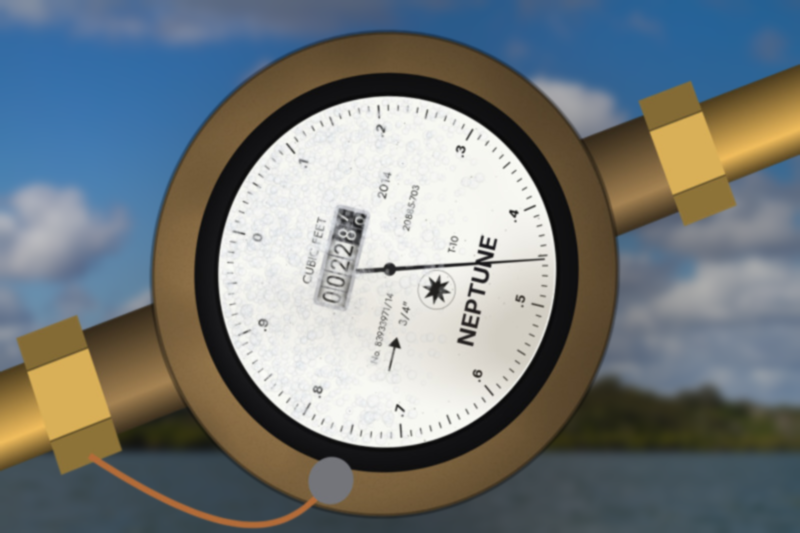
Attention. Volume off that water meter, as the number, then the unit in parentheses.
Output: 2287.45 (ft³)
